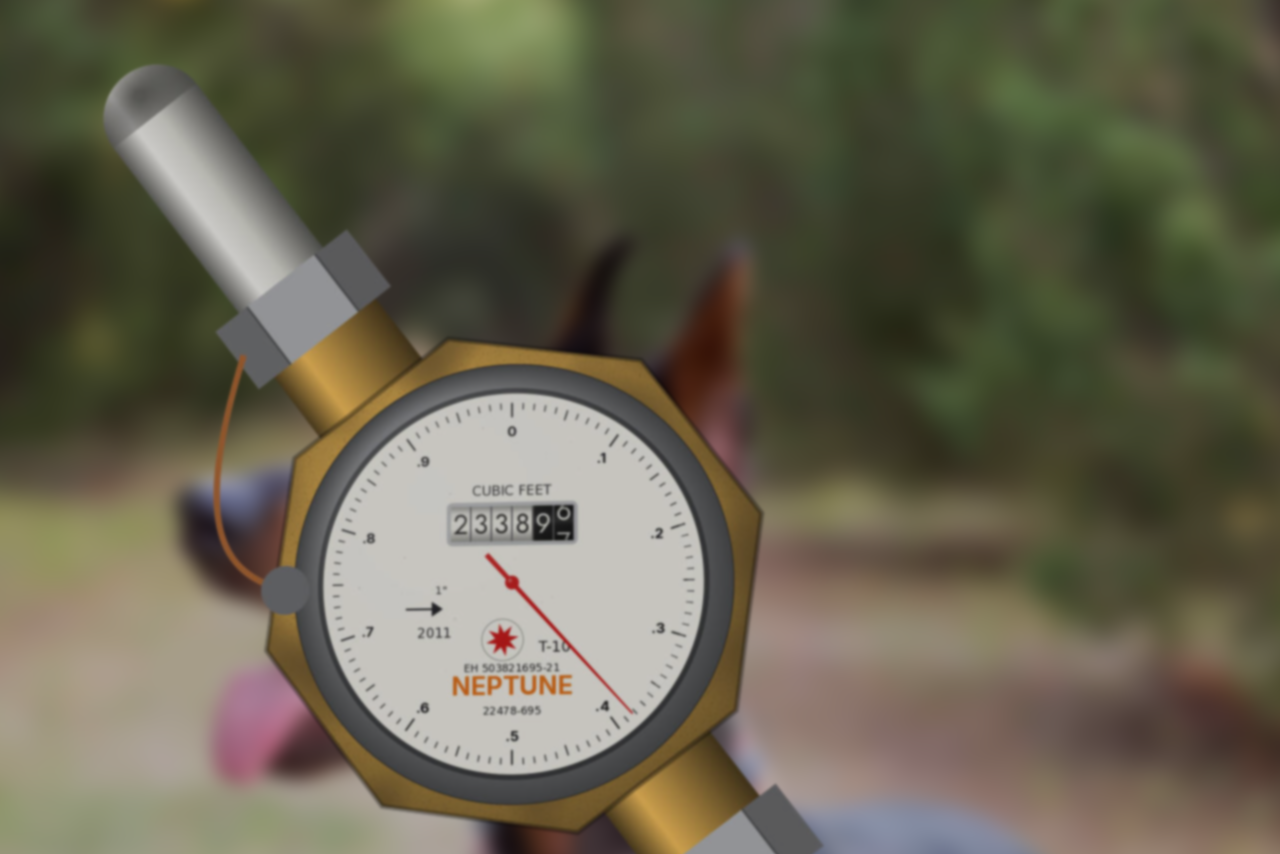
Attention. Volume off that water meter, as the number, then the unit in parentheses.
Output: 233896.38 (ft³)
